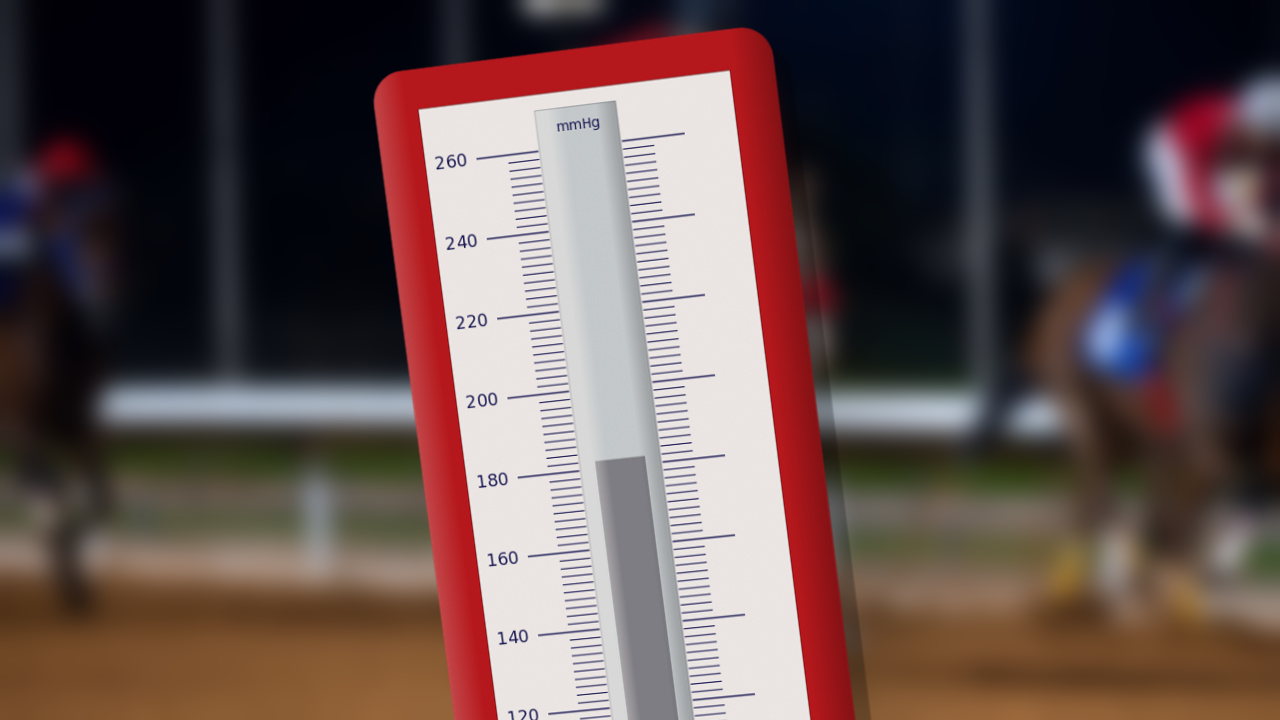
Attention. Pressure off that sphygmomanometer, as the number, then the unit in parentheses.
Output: 182 (mmHg)
